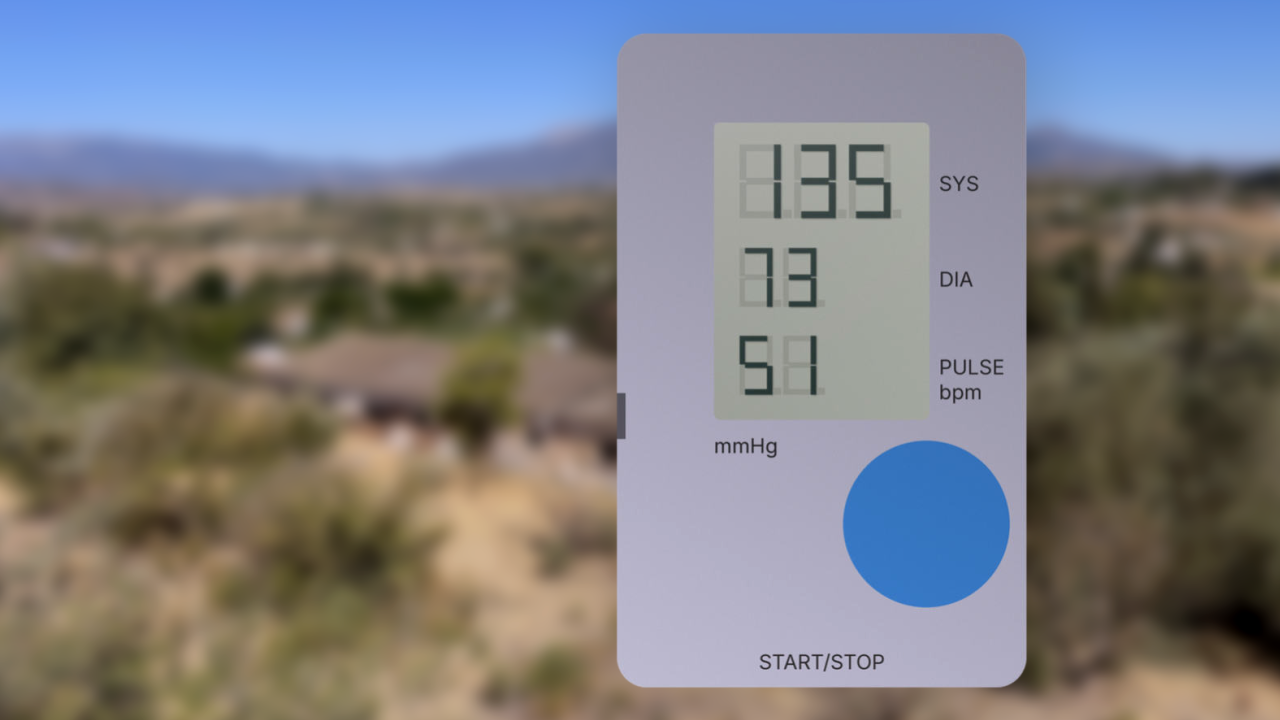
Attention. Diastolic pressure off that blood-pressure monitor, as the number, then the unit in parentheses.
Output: 73 (mmHg)
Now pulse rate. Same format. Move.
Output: 51 (bpm)
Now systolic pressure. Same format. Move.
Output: 135 (mmHg)
